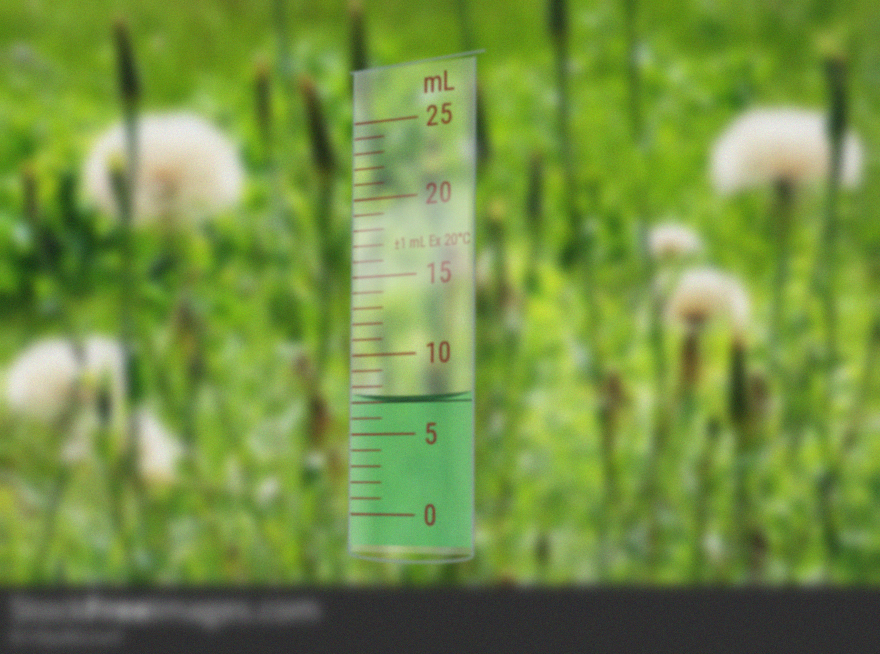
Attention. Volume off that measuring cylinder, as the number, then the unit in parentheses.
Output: 7 (mL)
